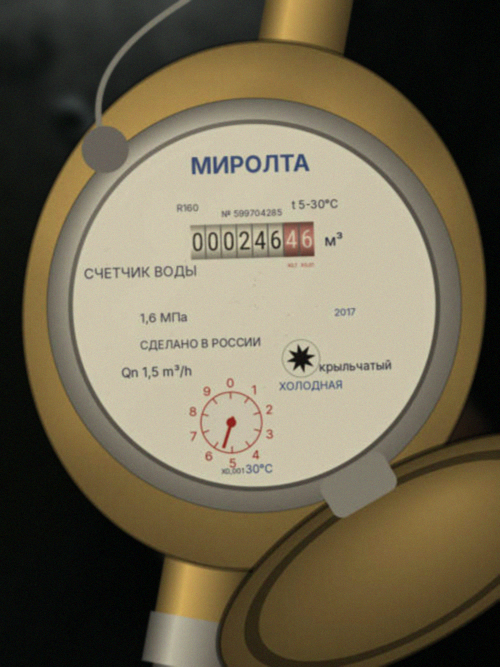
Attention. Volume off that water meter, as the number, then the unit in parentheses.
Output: 246.465 (m³)
